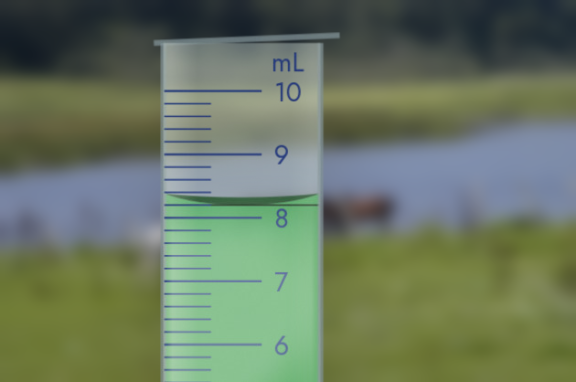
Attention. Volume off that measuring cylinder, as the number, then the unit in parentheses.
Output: 8.2 (mL)
